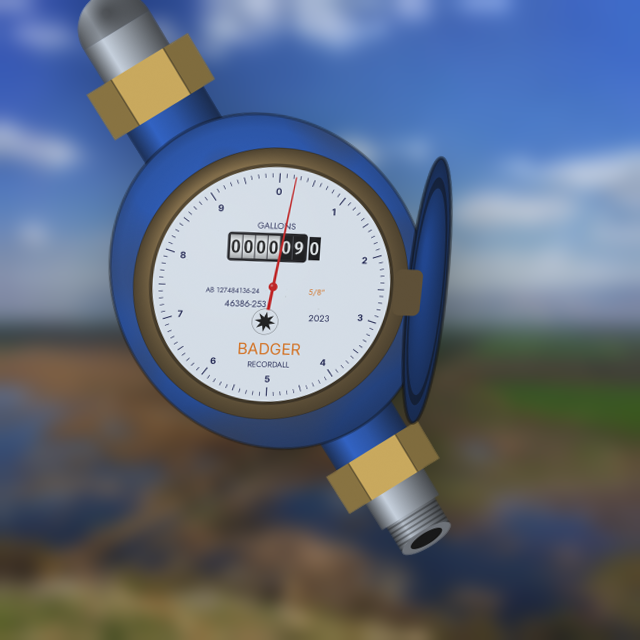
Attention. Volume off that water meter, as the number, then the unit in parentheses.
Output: 90.2 (gal)
